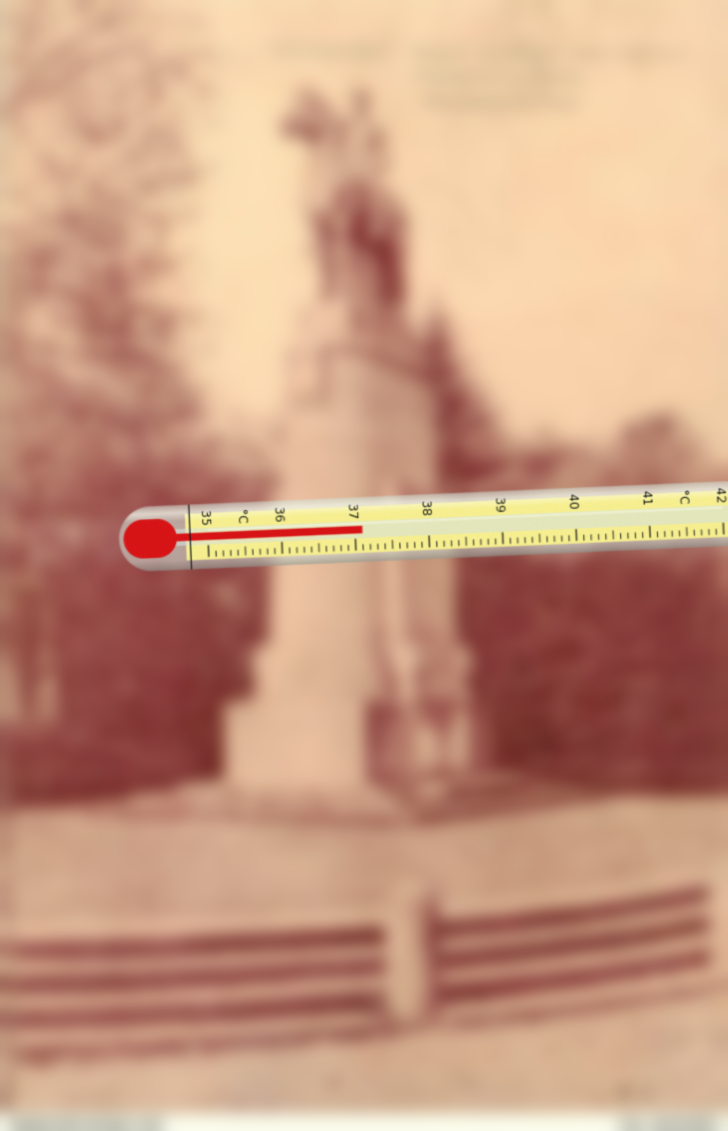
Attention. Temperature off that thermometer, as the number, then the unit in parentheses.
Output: 37.1 (°C)
